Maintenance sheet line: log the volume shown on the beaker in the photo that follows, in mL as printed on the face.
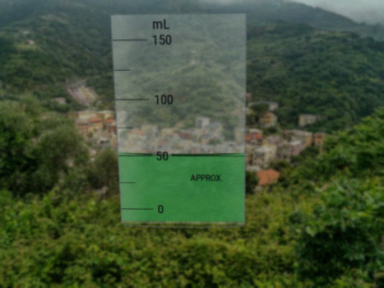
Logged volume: 50 mL
